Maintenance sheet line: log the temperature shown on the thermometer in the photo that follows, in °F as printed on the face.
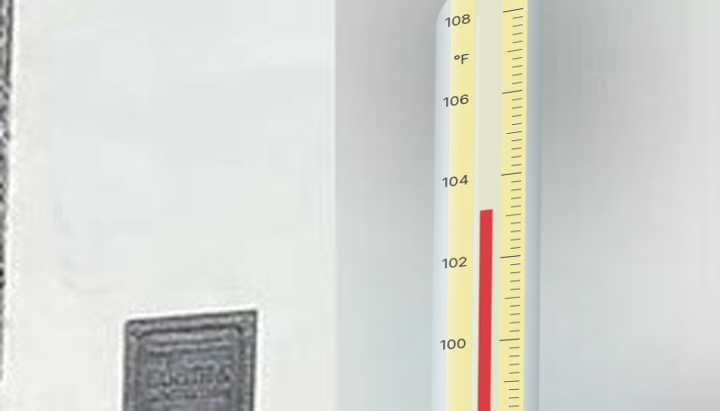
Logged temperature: 103.2 °F
